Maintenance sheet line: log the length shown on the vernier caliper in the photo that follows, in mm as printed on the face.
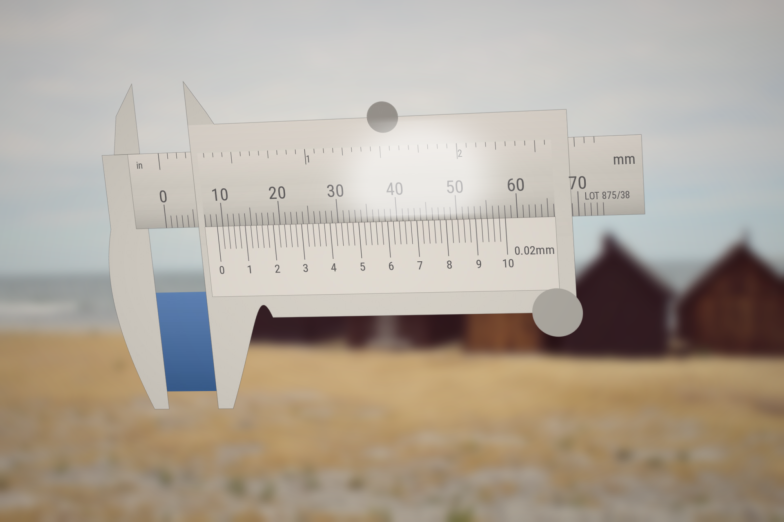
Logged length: 9.0 mm
